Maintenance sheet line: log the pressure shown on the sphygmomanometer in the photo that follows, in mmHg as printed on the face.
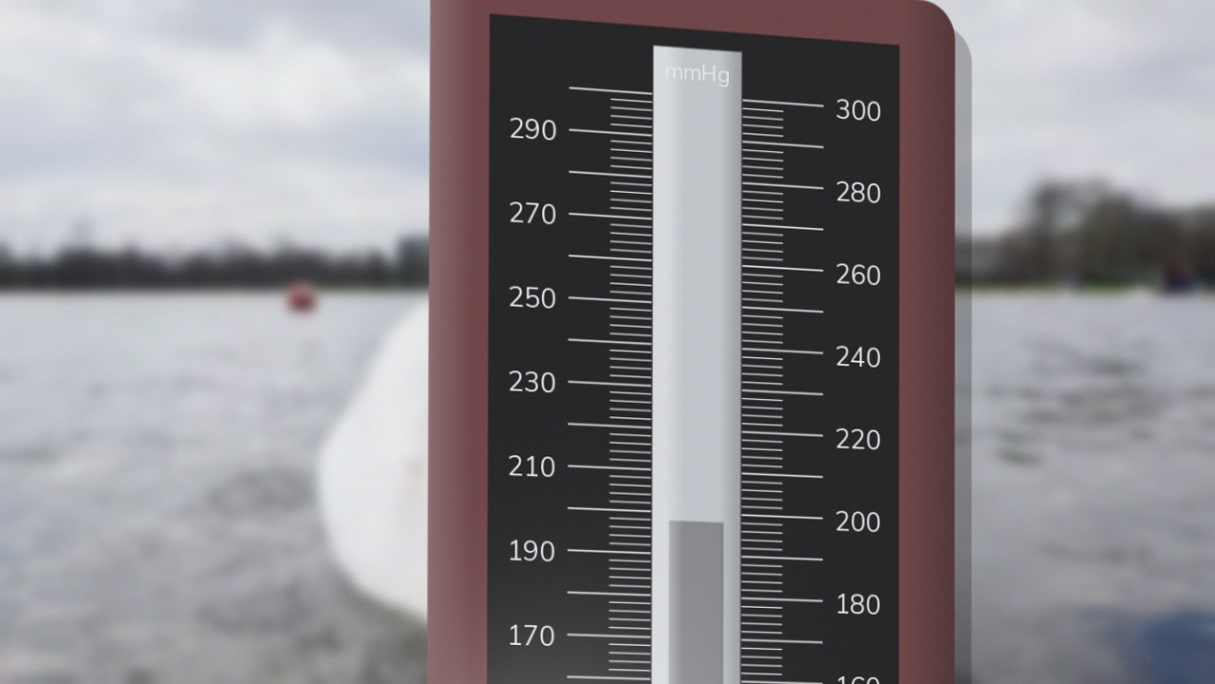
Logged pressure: 198 mmHg
